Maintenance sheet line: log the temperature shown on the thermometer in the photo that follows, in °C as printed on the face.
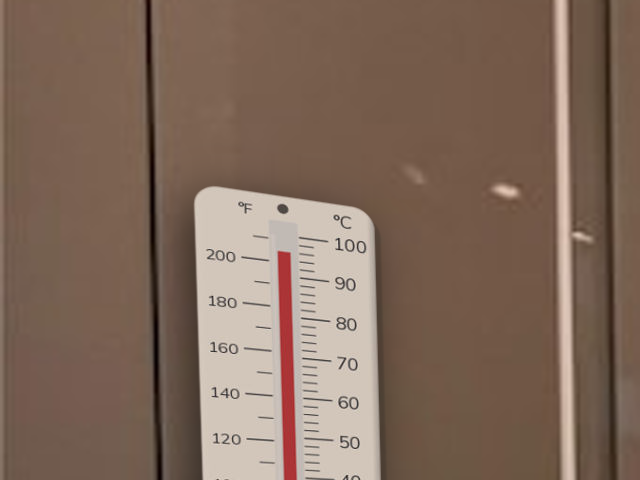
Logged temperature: 96 °C
